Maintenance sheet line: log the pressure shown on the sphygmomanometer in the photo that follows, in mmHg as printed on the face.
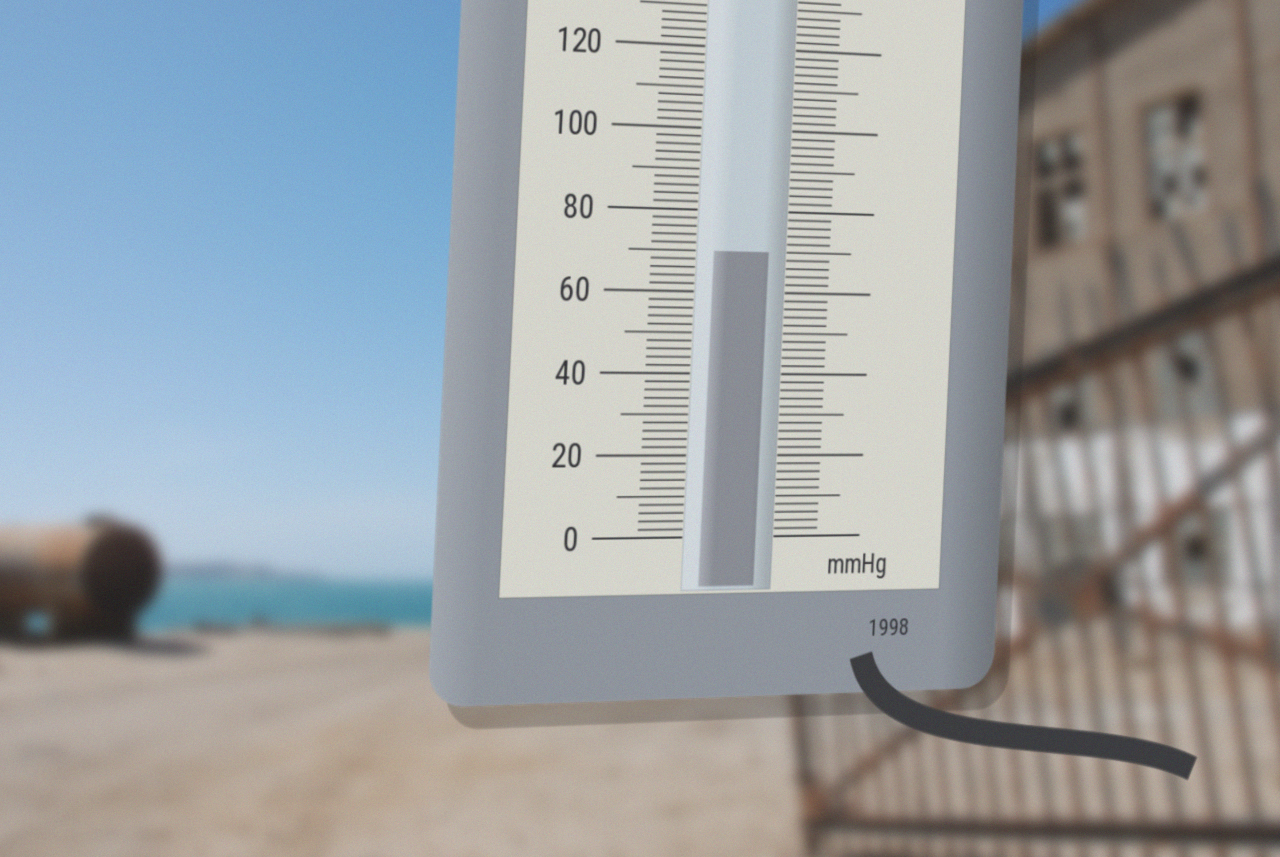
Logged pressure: 70 mmHg
